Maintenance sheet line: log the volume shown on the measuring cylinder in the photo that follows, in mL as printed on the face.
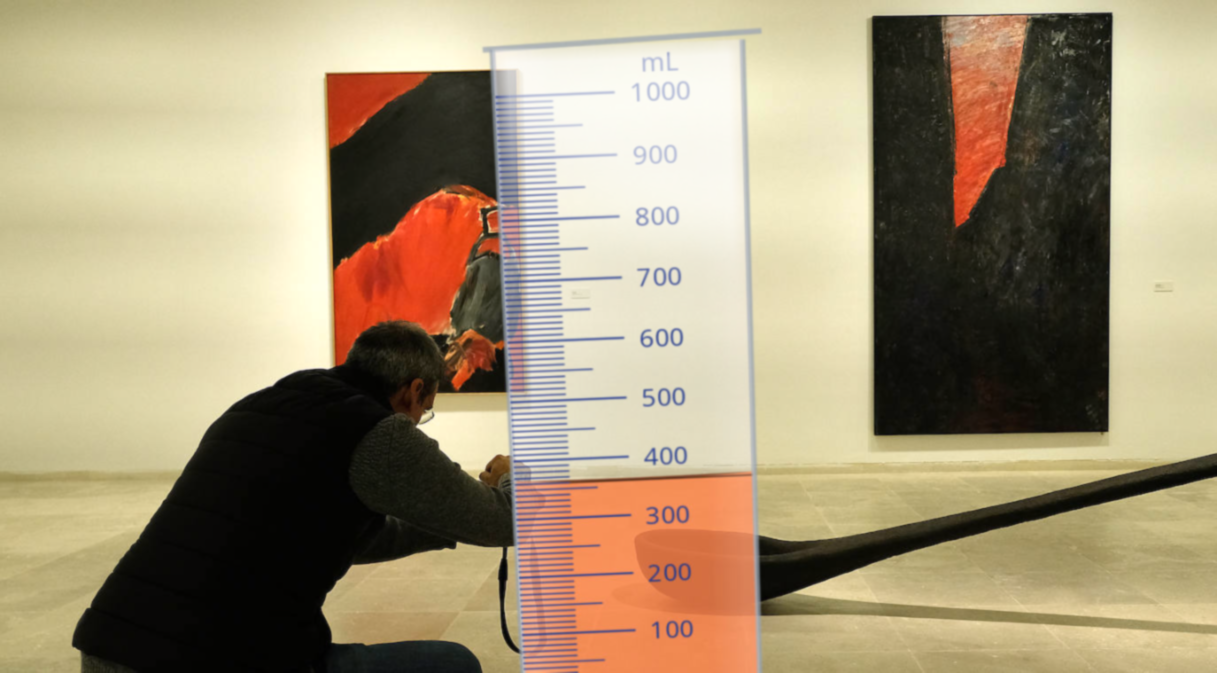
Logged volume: 360 mL
